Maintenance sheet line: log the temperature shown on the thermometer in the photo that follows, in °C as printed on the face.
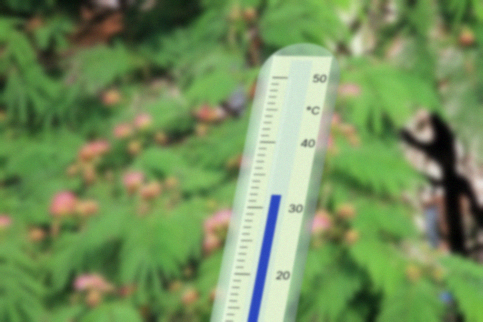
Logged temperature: 32 °C
